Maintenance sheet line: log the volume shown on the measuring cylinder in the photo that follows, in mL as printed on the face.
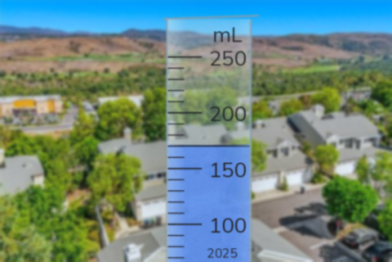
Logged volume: 170 mL
